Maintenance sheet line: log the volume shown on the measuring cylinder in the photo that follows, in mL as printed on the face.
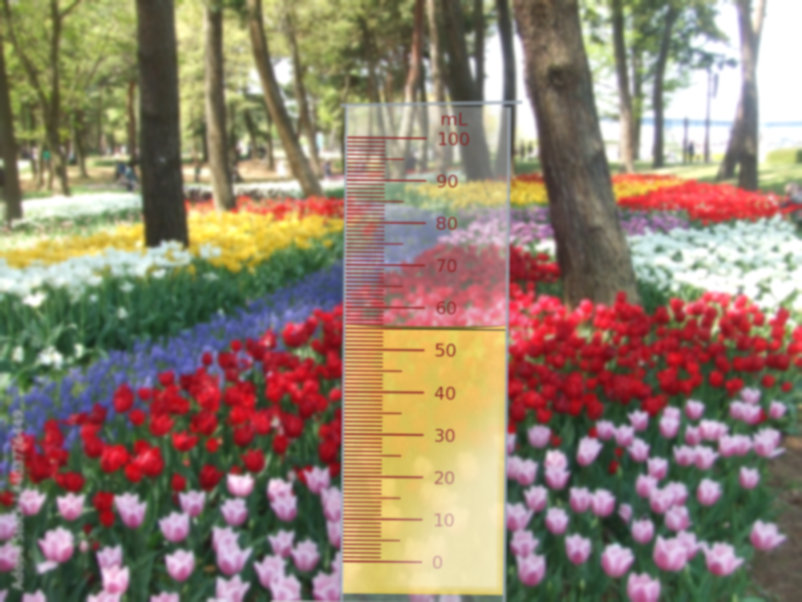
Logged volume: 55 mL
